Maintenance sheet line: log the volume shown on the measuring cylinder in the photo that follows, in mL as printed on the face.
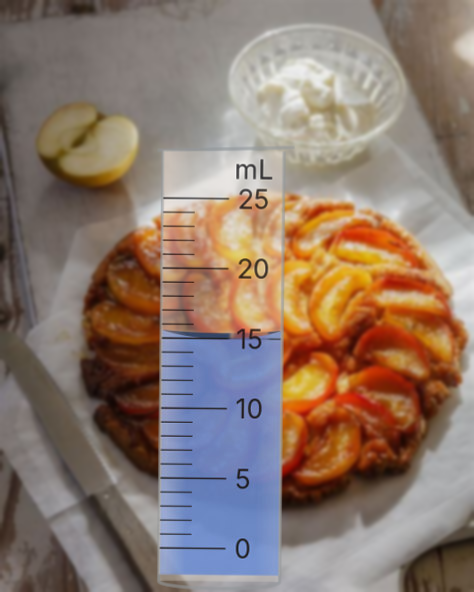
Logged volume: 15 mL
